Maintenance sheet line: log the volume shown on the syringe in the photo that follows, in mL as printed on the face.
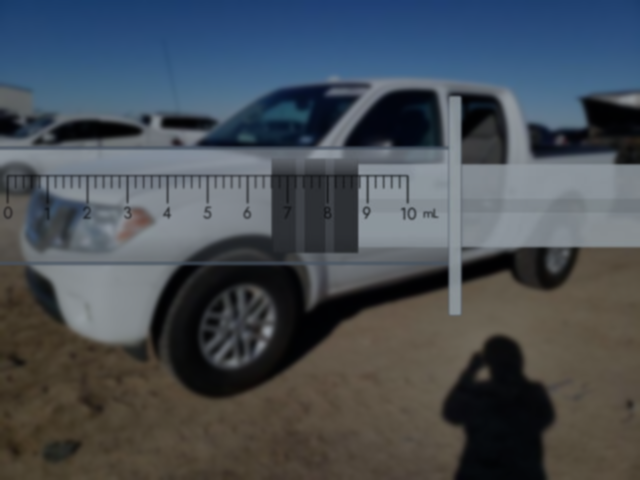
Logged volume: 6.6 mL
